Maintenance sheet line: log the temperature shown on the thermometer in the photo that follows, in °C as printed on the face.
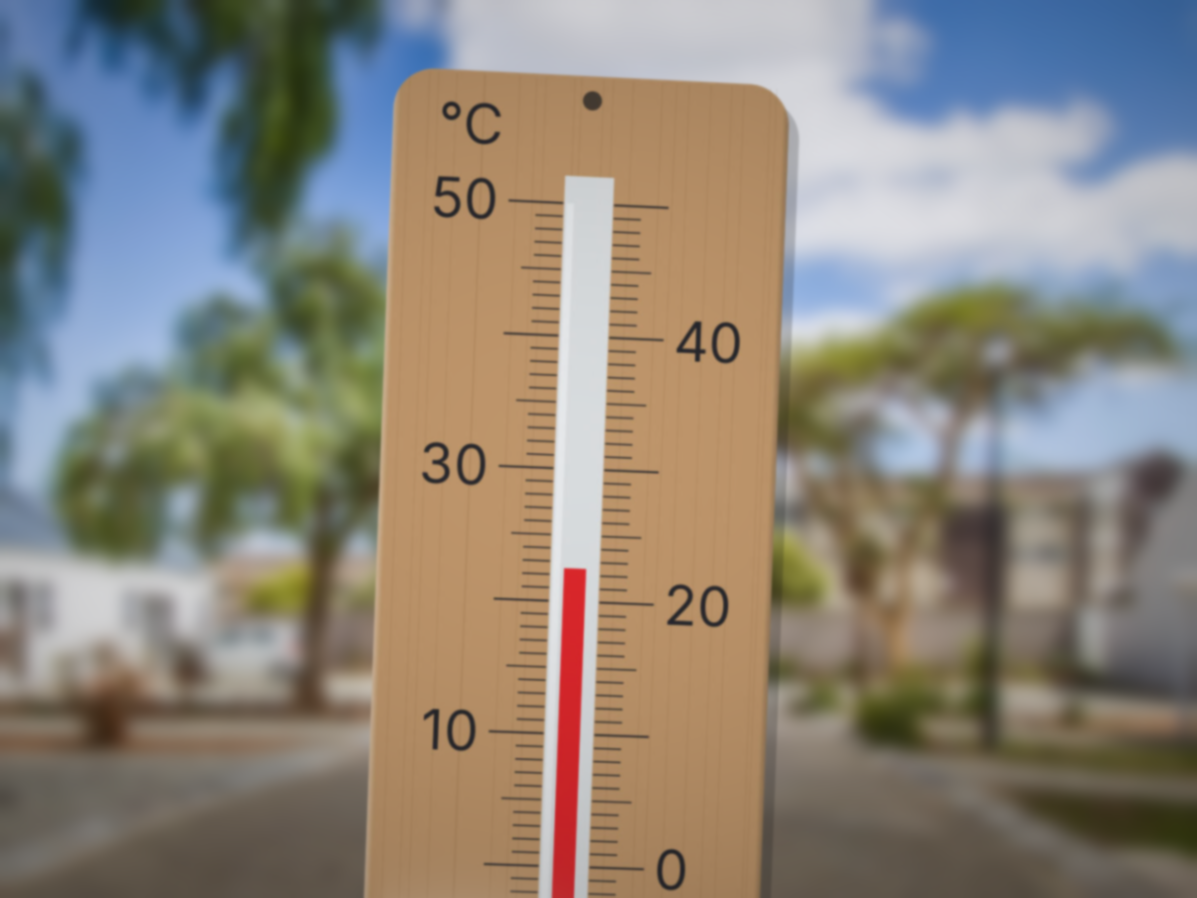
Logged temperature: 22.5 °C
